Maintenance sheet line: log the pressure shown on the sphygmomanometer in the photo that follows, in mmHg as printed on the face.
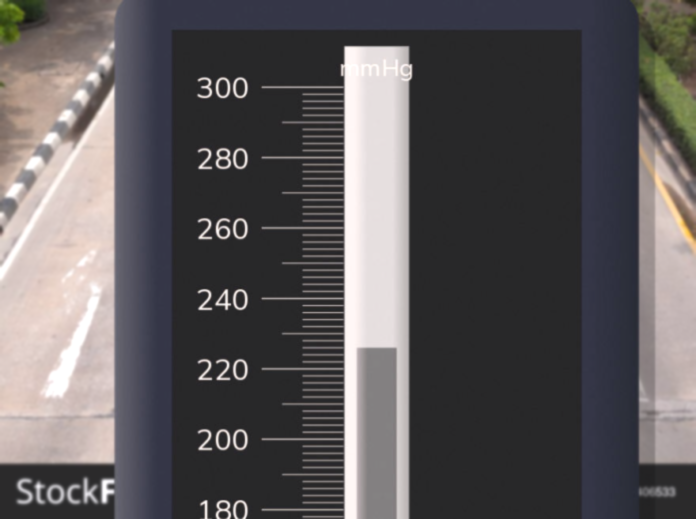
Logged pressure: 226 mmHg
